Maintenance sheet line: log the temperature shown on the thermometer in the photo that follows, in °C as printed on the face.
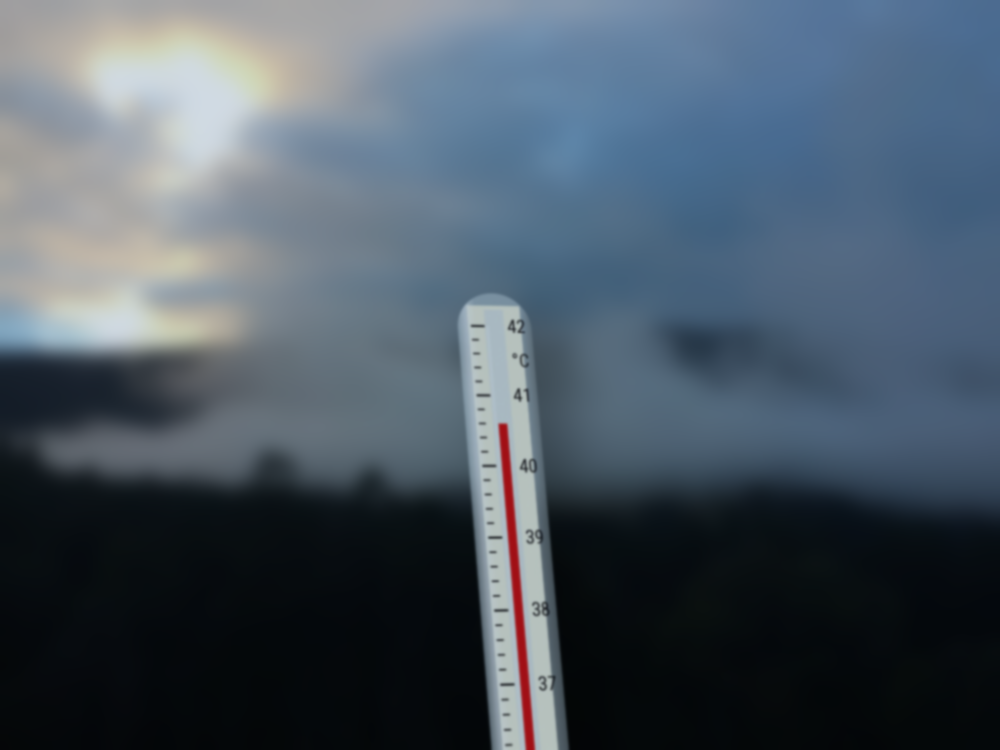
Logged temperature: 40.6 °C
